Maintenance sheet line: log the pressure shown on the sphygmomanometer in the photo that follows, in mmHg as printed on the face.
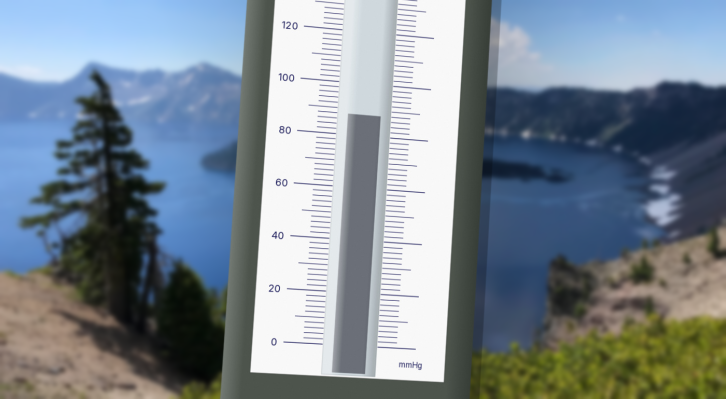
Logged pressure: 88 mmHg
